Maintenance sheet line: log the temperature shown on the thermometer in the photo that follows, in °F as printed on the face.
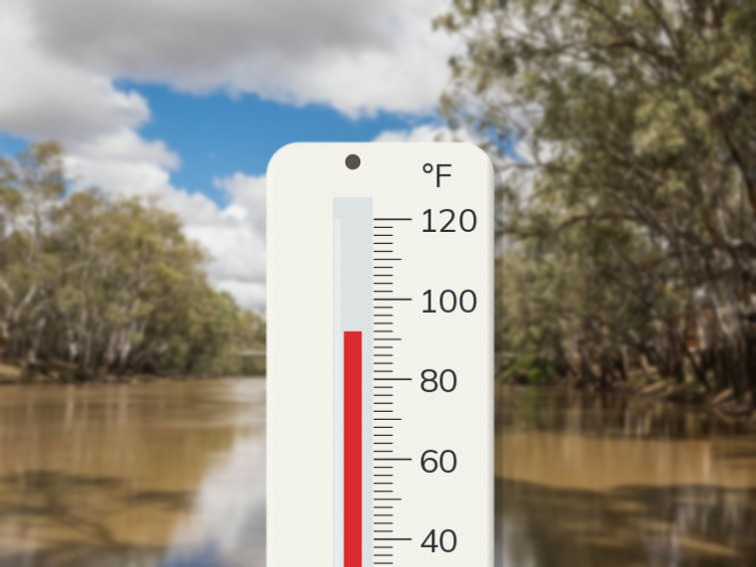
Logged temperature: 92 °F
